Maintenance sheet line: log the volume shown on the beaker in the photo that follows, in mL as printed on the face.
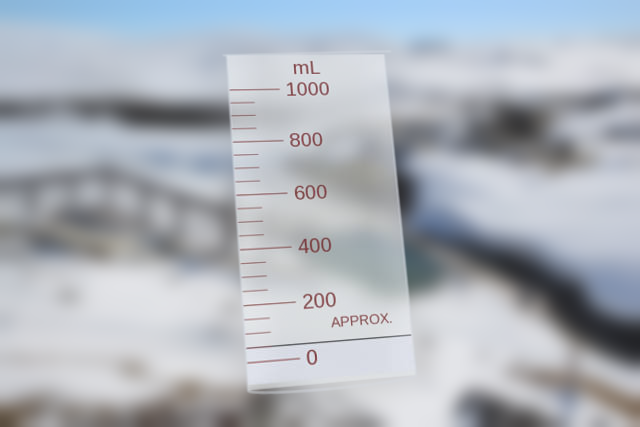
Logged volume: 50 mL
